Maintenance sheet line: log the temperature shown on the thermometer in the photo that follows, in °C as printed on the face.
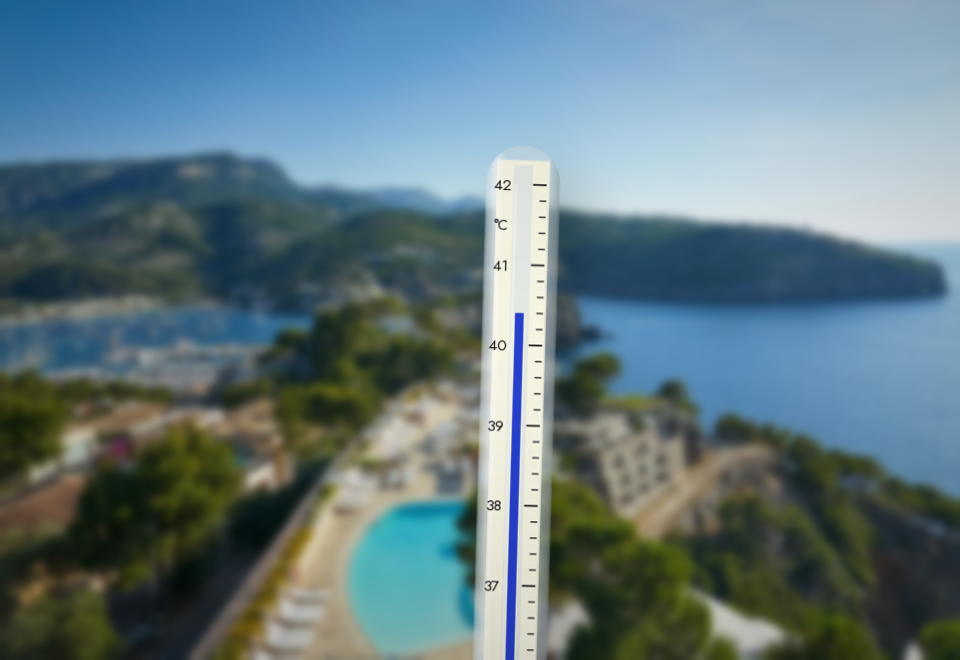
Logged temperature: 40.4 °C
